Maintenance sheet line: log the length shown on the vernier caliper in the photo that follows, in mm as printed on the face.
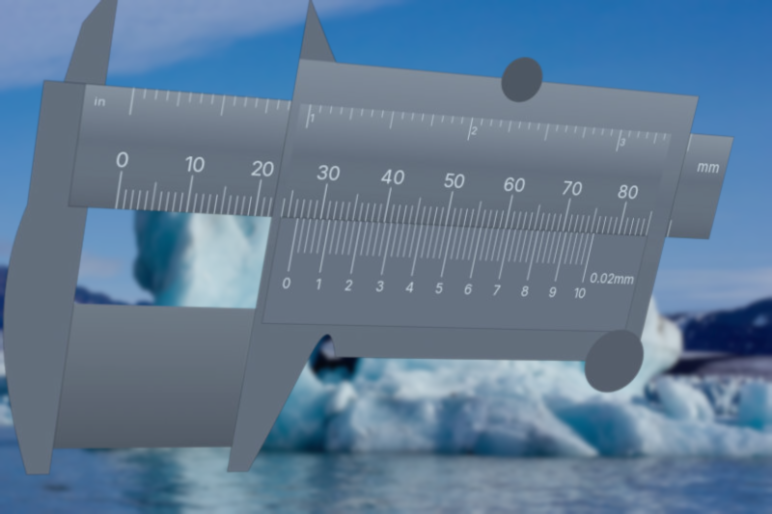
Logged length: 26.5 mm
